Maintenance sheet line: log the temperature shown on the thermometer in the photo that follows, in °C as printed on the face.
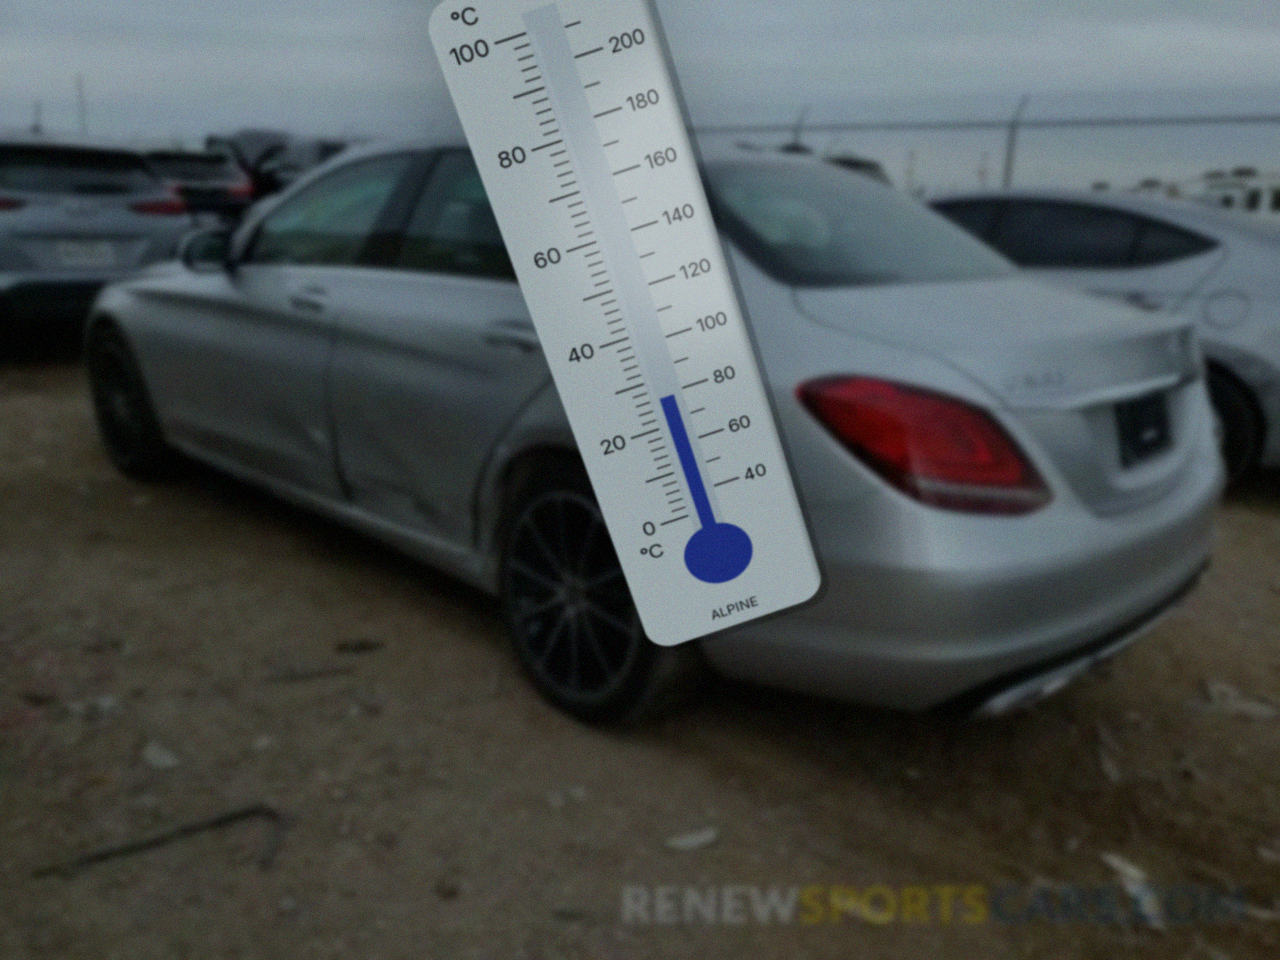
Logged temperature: 26 °C
